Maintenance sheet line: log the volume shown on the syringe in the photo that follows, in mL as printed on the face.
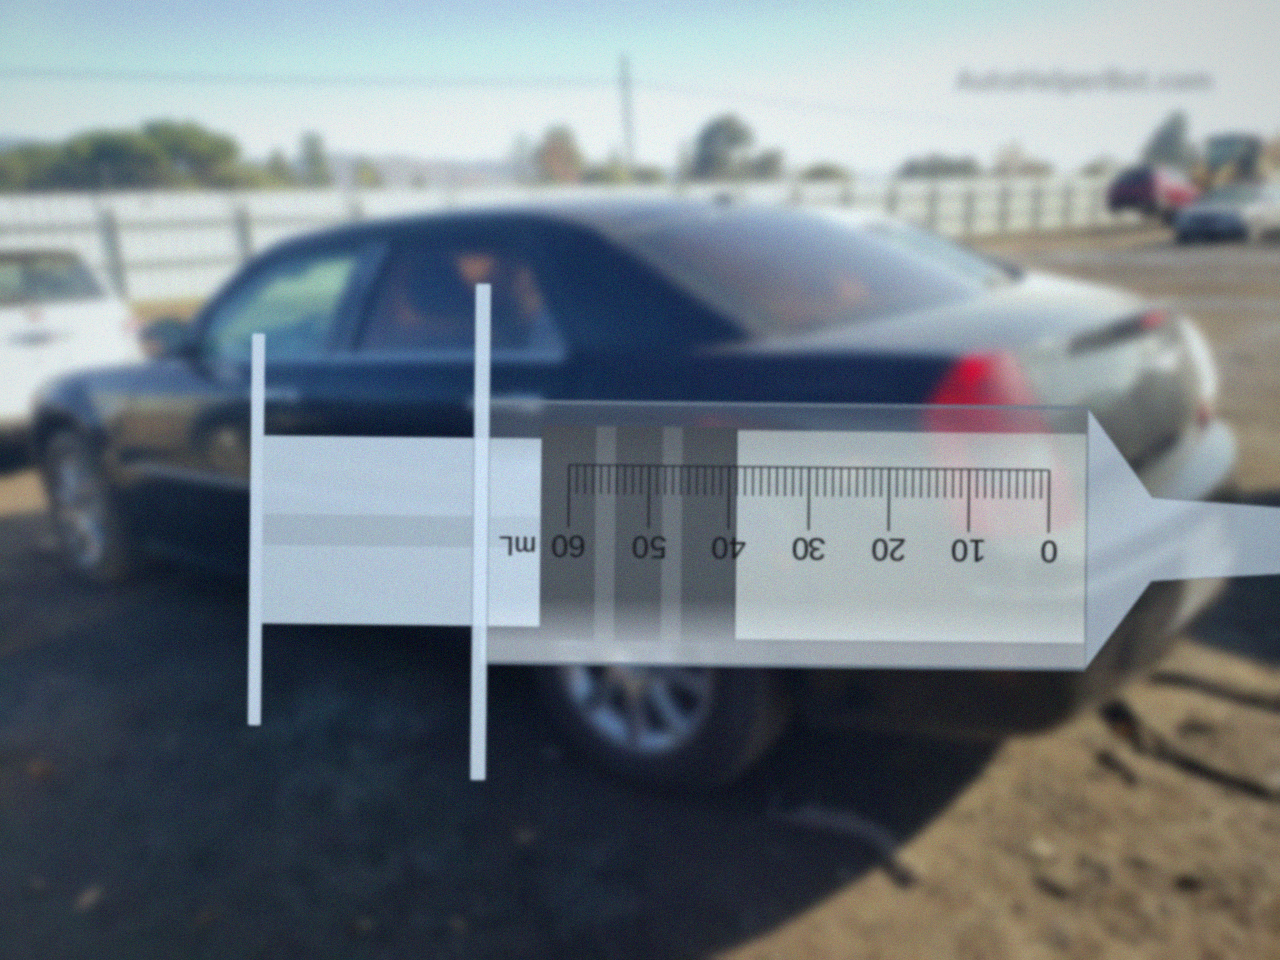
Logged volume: 39 mL
